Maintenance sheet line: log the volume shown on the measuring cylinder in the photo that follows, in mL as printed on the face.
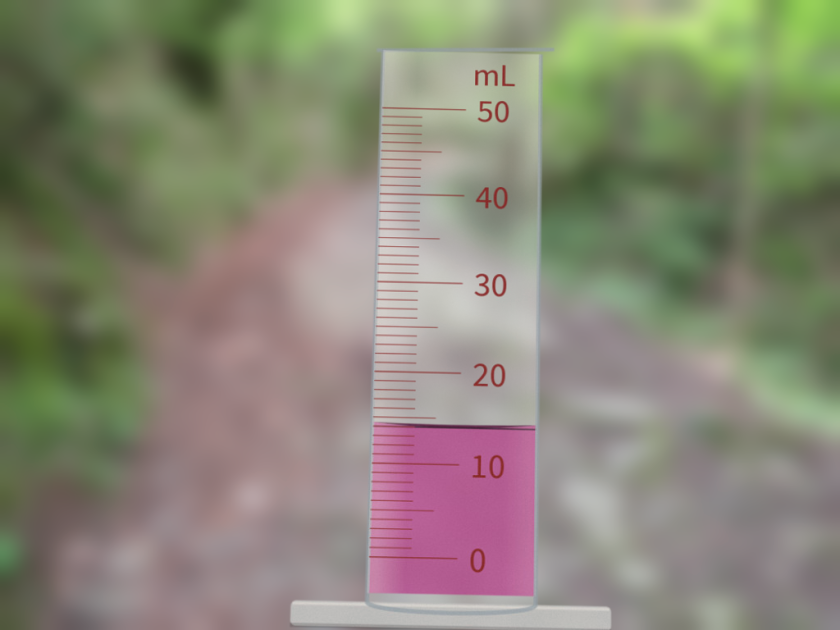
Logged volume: 14 mL
